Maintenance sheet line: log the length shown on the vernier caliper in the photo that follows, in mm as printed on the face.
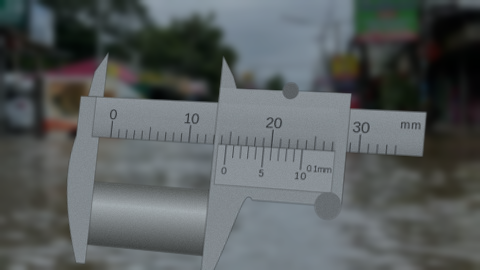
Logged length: 14.6 mm
